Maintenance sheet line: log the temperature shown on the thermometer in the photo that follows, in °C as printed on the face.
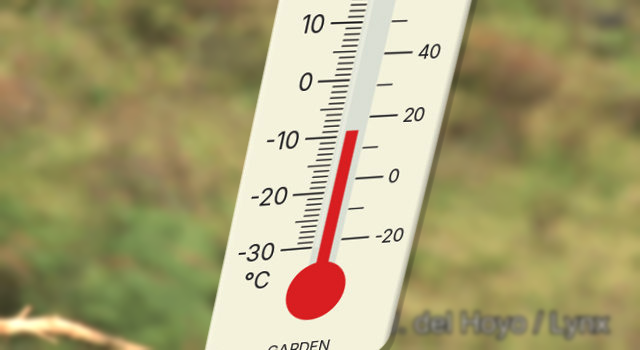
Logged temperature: -9 °C
